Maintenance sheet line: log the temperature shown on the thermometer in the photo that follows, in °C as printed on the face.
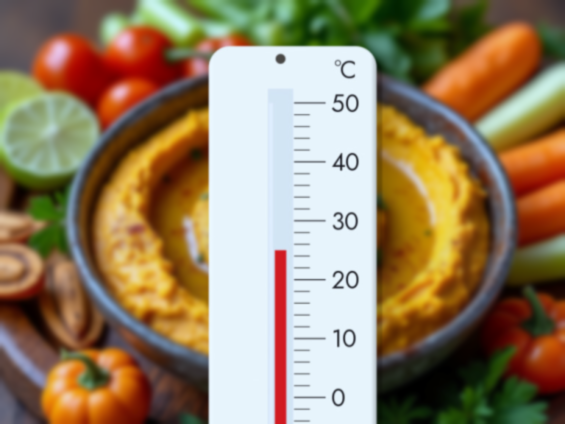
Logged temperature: 25 °C
